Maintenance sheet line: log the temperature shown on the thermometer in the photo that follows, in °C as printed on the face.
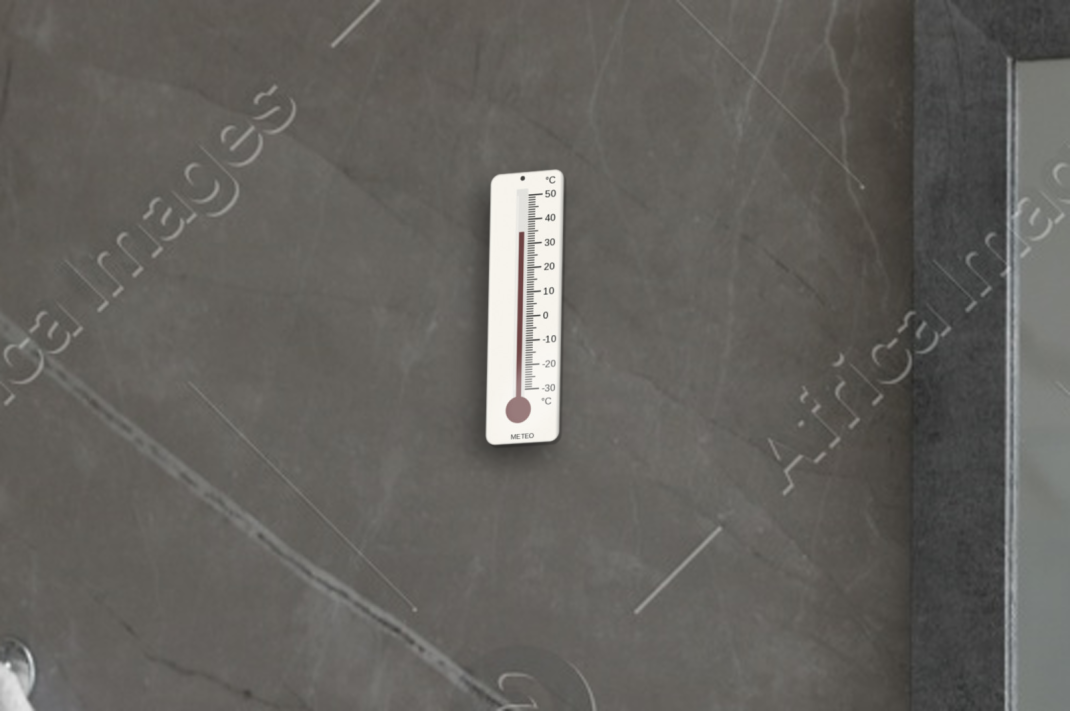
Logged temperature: 35 °C
